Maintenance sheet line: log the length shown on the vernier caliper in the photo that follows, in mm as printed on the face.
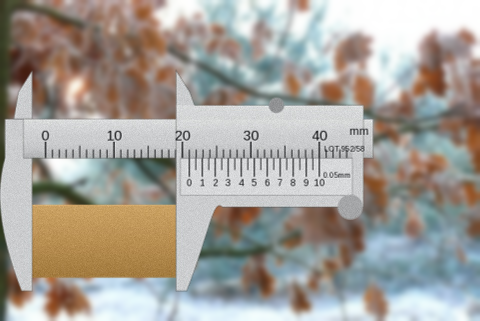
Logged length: 21.0 mm
